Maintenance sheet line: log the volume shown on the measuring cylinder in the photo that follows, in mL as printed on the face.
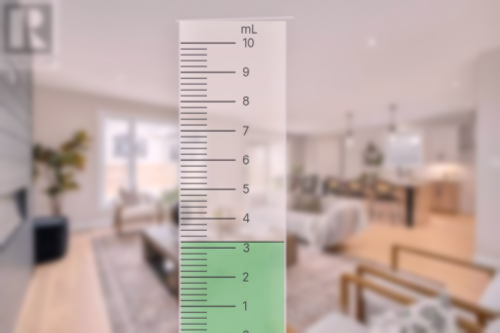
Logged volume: 3.2 mL
